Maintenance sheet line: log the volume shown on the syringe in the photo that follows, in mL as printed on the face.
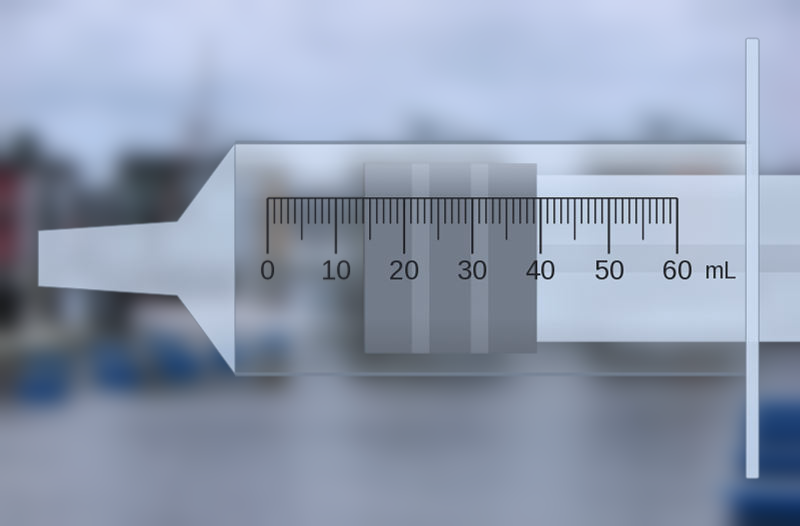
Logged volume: 14 mL
